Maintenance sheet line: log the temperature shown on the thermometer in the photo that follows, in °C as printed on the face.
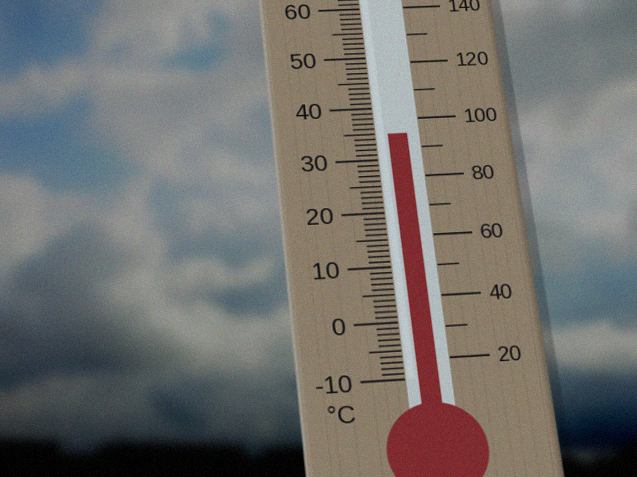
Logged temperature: 35 °C
